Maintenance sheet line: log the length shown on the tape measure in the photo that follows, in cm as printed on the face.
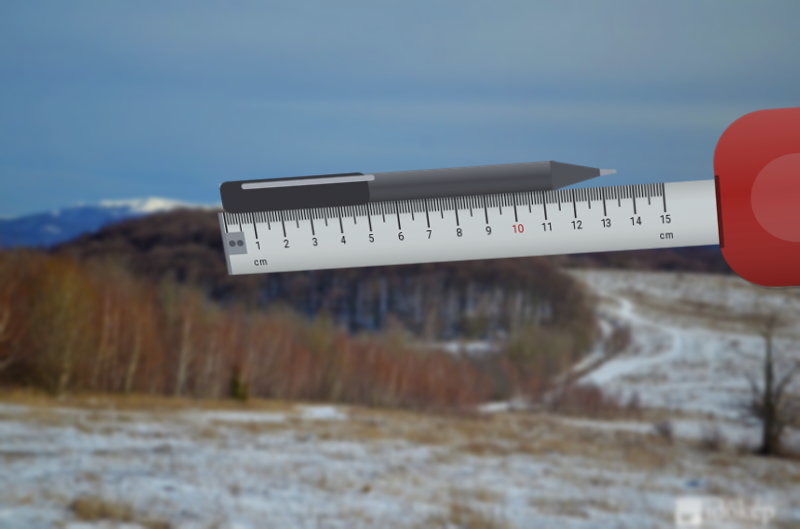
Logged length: 13.5 cm
